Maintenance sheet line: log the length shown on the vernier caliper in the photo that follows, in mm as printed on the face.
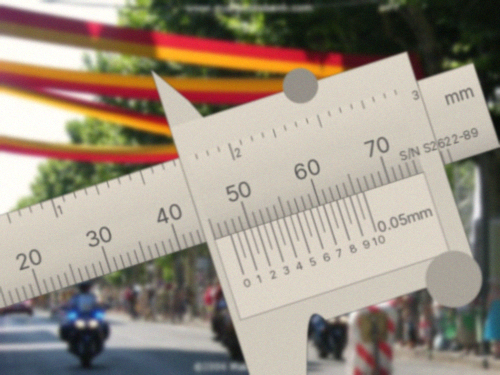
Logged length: 47.2 mm
